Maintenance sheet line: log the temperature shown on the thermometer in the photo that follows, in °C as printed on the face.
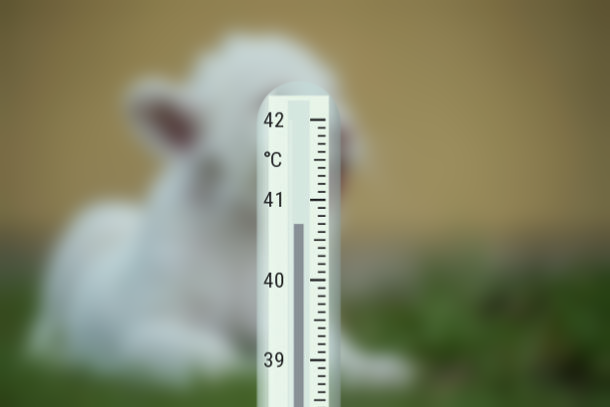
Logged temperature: 40.7 °C
